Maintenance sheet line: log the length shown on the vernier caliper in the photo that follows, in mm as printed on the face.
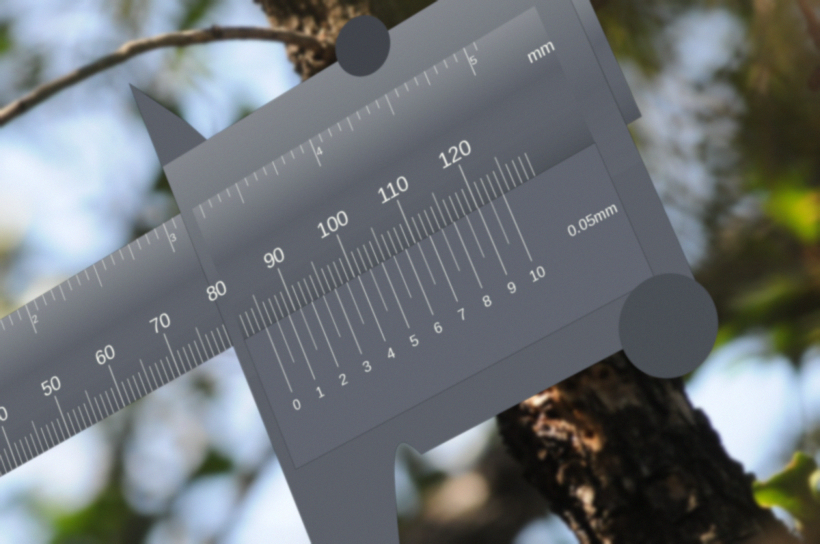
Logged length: 85.0 mm
